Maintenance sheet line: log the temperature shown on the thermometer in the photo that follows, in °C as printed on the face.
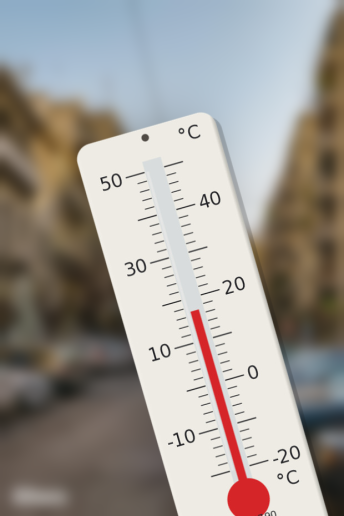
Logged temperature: 17 °C
